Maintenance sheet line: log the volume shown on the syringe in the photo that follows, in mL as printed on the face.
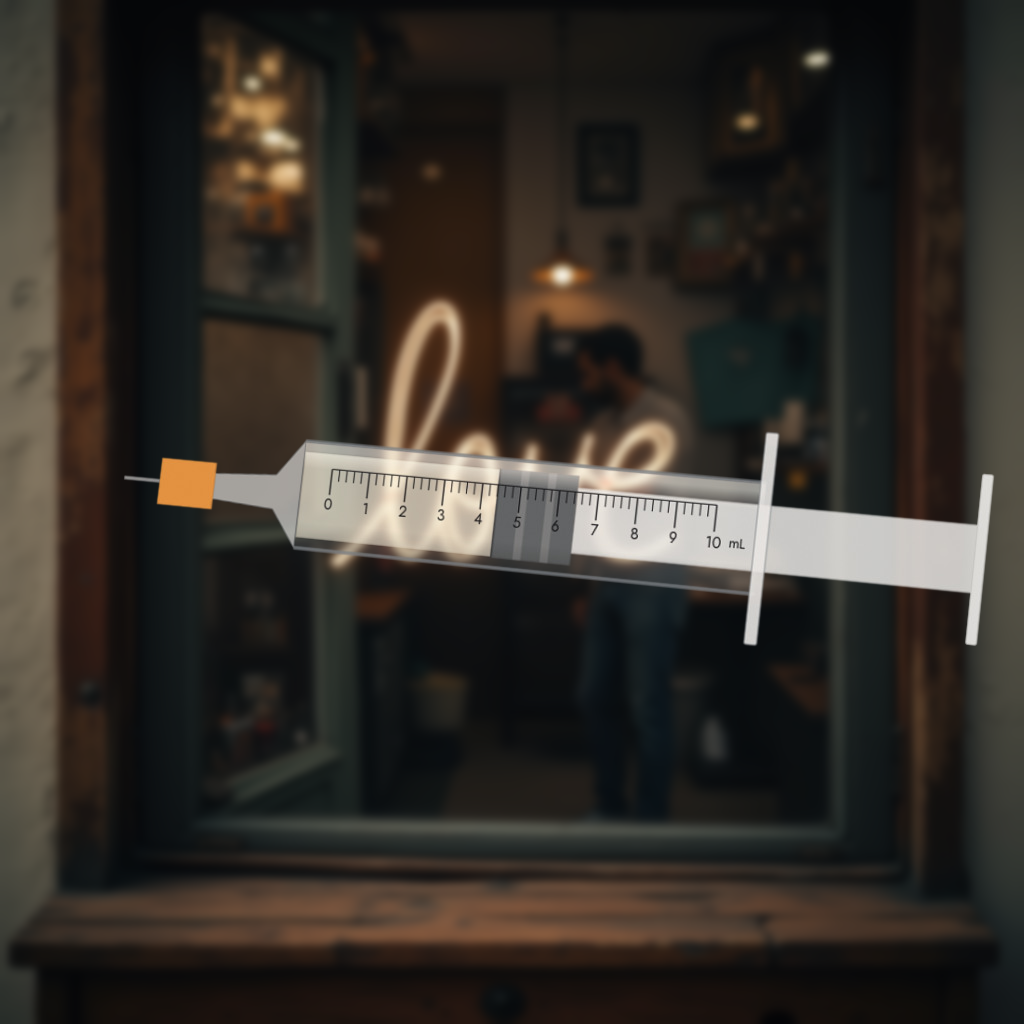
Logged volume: 4.4 mL
